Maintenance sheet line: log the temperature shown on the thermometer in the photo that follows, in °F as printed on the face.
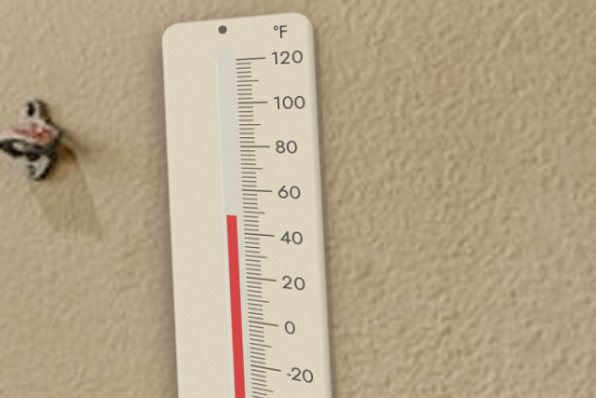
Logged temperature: 48 °F
